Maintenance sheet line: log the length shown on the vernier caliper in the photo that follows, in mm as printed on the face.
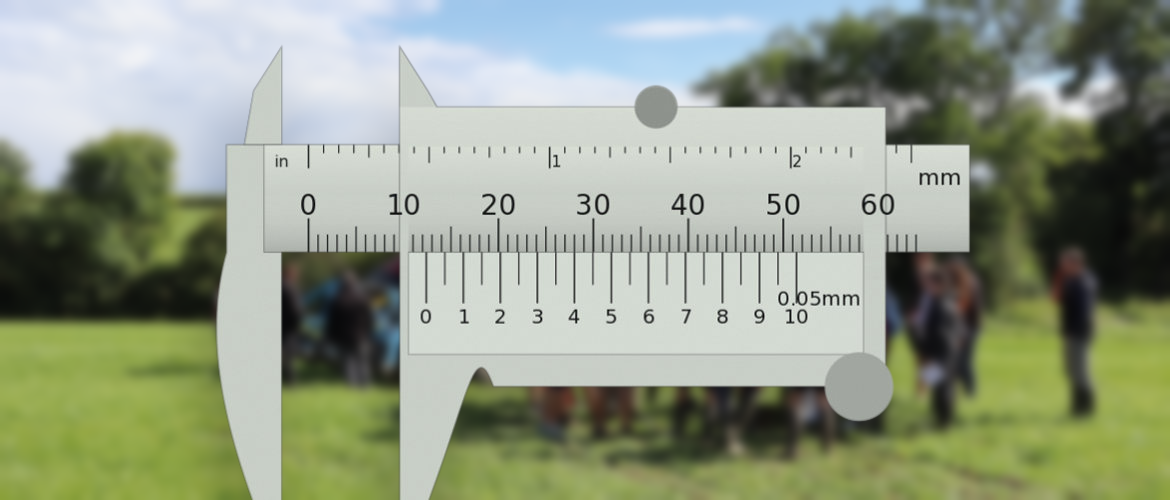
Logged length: 12.4 mm
